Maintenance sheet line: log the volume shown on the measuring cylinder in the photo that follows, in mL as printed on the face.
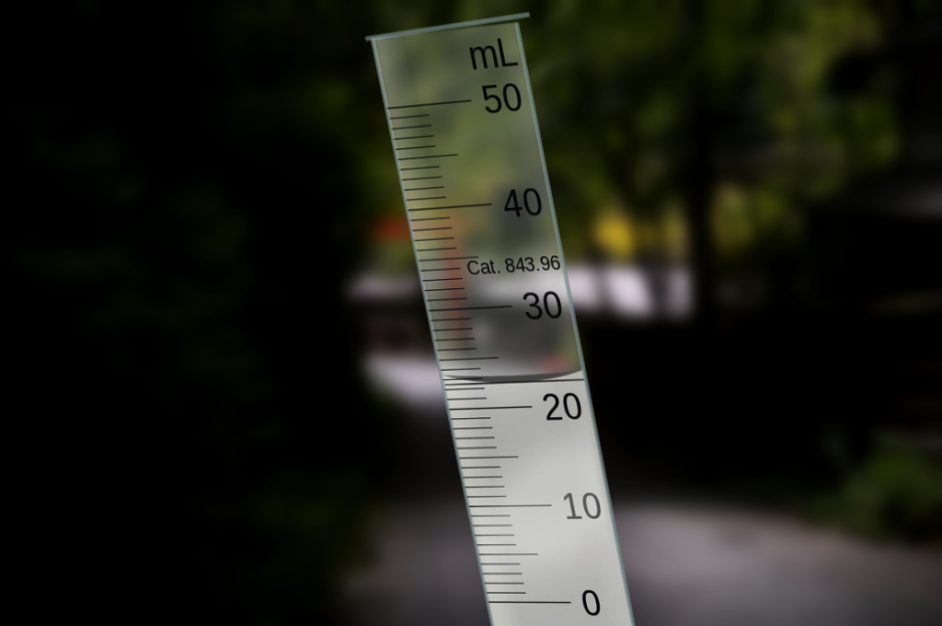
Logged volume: 22.5 mL
